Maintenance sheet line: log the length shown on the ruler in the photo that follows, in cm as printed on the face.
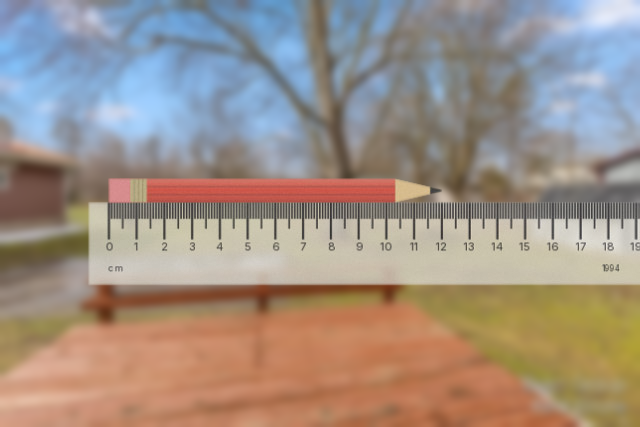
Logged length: 12 cm
